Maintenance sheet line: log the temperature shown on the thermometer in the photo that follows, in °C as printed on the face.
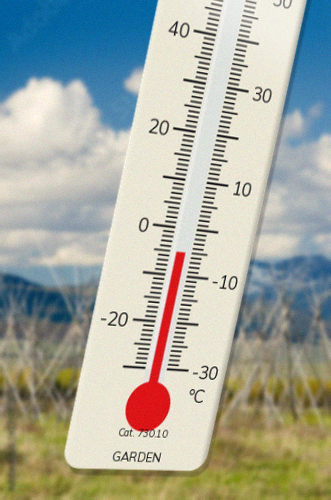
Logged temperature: -5 °C
